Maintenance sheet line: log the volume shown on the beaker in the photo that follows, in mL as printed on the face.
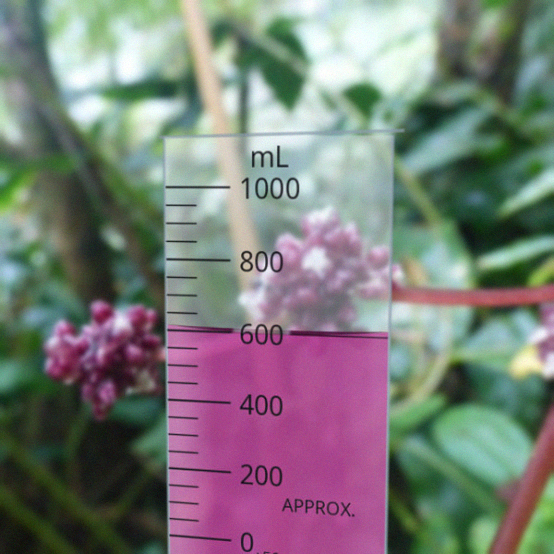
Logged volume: 600 mL
